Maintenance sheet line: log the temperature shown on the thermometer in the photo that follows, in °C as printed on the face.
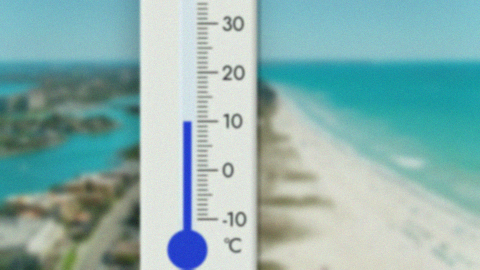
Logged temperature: 10 °C
